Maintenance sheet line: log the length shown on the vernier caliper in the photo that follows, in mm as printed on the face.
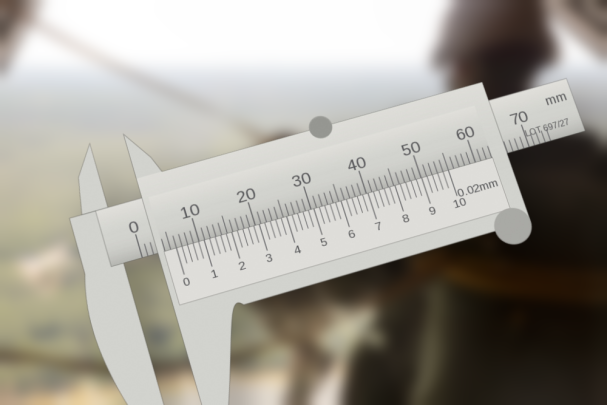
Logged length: 6.0 mm
